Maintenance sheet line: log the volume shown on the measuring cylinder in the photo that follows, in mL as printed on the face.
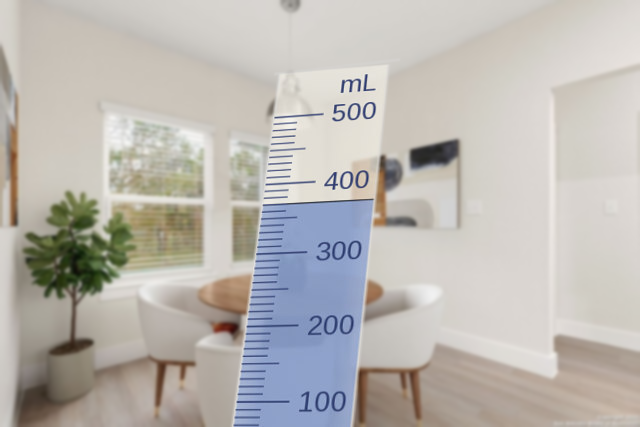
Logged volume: 370 mL
